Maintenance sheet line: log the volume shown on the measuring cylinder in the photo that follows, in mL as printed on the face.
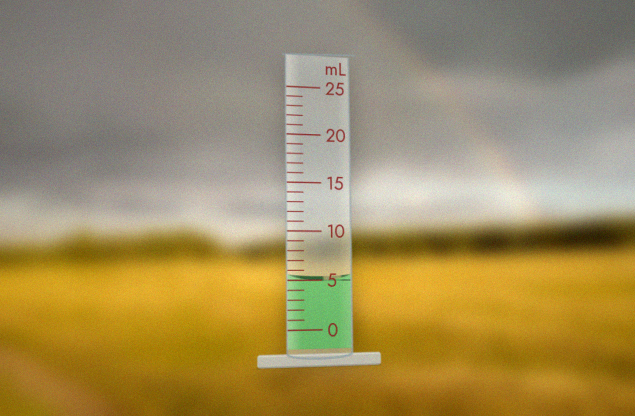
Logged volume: 5 mL
